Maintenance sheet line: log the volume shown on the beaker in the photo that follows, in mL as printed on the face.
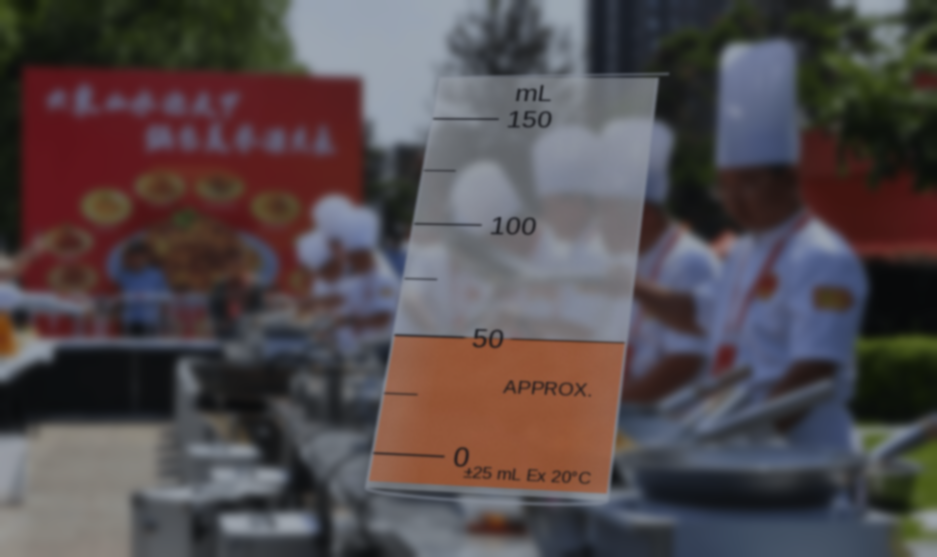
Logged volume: 50 mL
